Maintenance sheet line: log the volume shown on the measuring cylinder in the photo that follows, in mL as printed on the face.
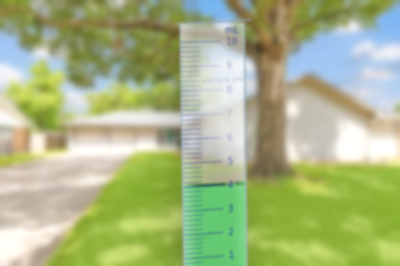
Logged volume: 4 mL
